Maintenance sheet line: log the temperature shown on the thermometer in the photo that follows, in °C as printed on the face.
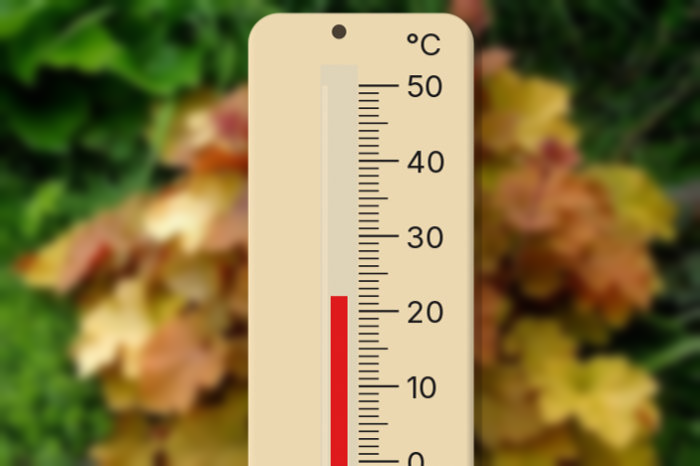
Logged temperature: 22 °C
